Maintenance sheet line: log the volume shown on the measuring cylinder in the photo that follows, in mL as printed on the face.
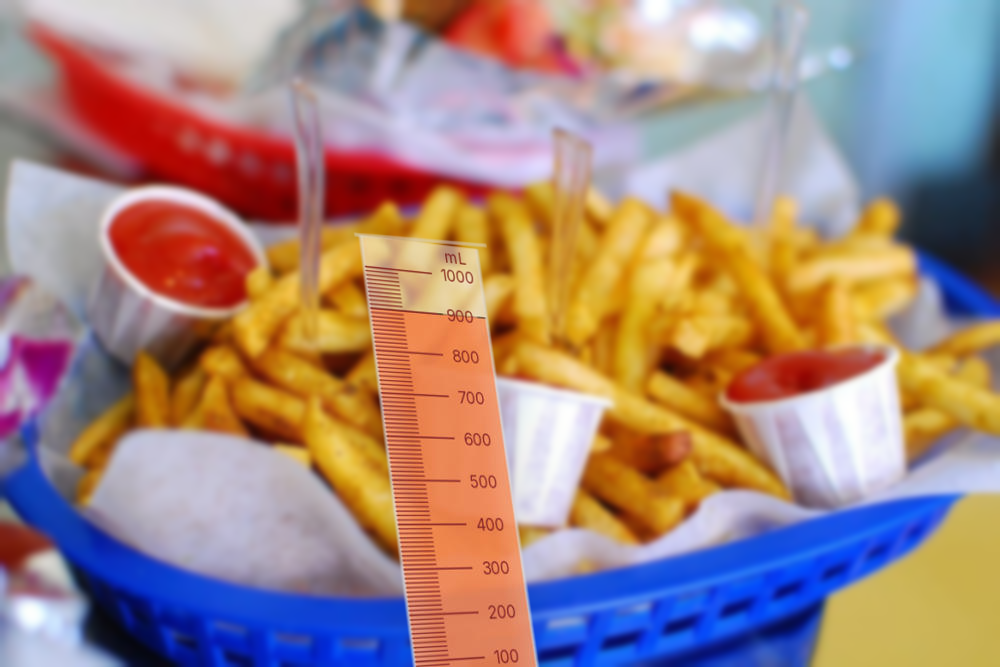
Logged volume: 900 mL
